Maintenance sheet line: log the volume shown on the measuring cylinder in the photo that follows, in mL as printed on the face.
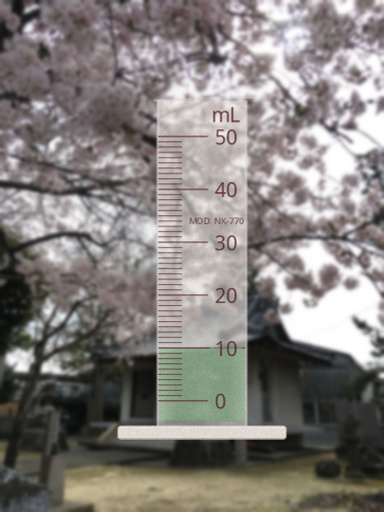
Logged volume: 10 mL
